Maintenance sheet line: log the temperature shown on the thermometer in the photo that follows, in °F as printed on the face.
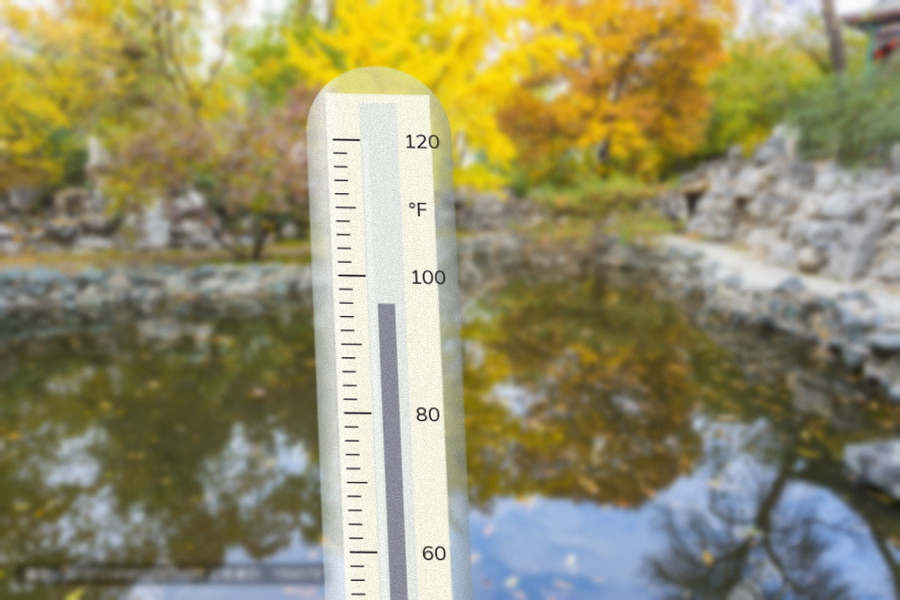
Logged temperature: 96 °F
